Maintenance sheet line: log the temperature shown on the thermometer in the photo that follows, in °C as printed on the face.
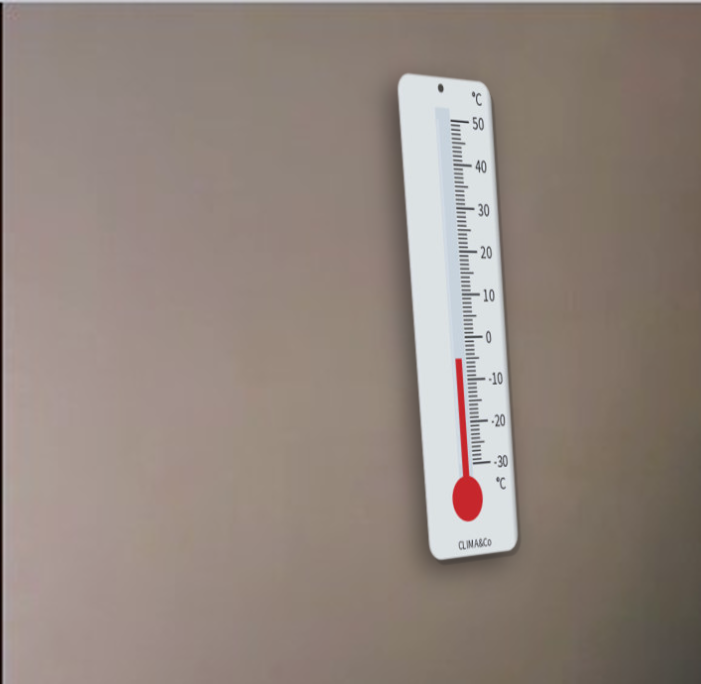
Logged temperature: -5 °C
